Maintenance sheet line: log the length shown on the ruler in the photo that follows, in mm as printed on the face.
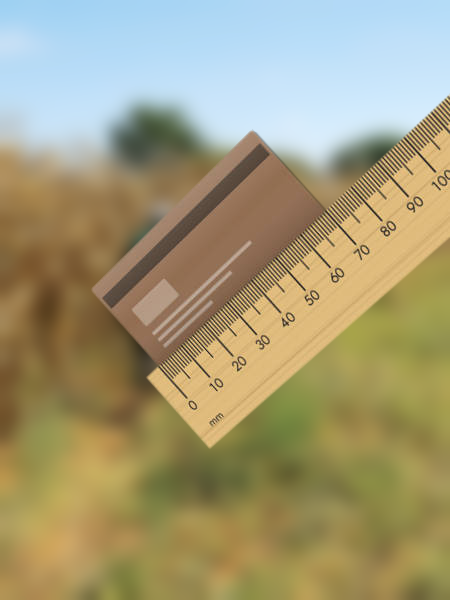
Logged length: 70 mm
